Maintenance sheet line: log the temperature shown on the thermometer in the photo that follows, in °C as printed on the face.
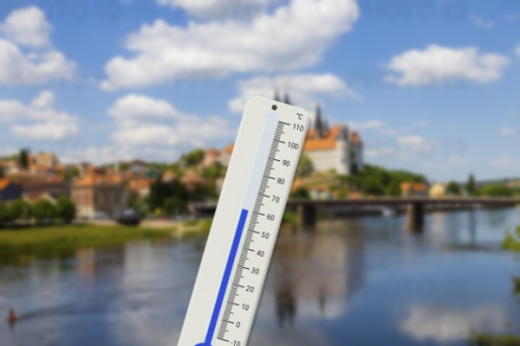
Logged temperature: 60 °C
